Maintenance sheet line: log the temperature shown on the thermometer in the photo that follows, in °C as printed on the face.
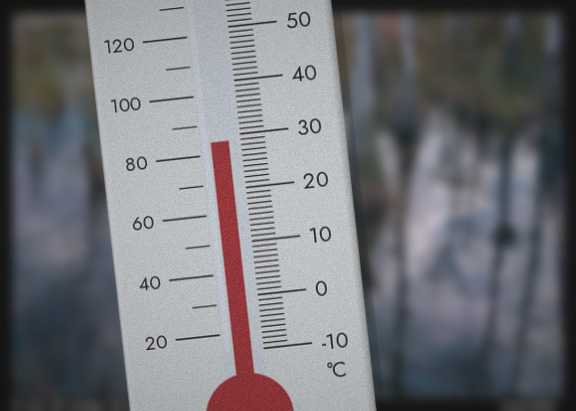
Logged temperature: 29 °C
